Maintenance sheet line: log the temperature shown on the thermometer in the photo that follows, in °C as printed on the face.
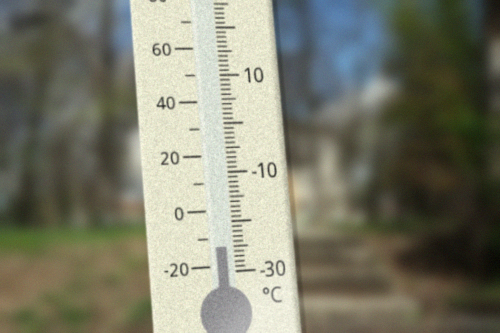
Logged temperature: -25 °C
